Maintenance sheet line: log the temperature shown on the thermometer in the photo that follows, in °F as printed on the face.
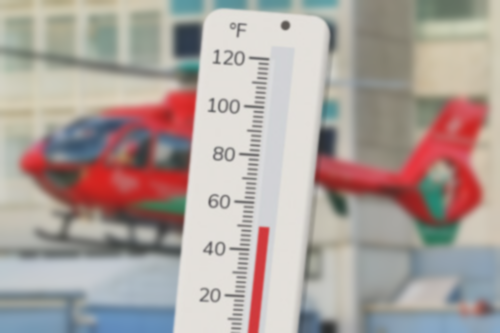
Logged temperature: 50 °F
